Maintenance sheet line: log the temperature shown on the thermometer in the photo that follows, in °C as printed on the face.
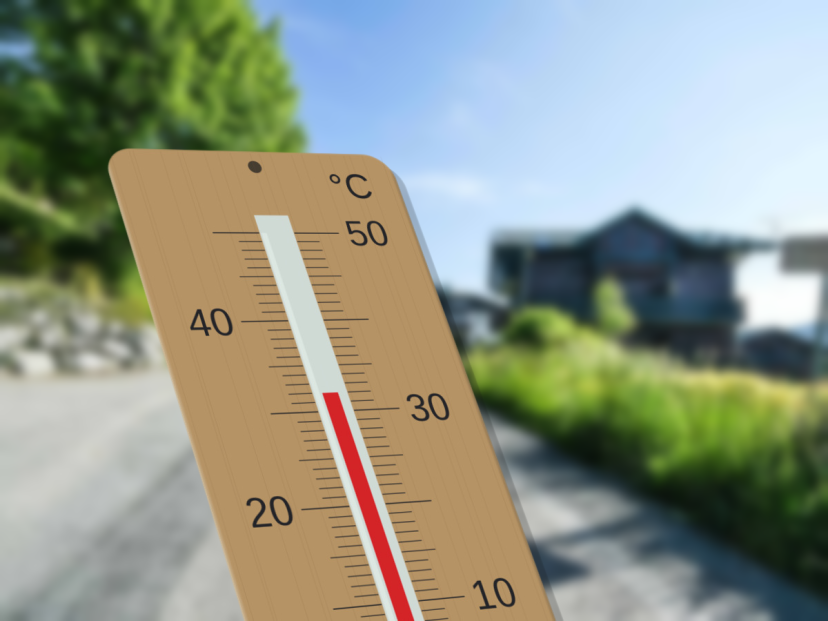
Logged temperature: 32 °C
